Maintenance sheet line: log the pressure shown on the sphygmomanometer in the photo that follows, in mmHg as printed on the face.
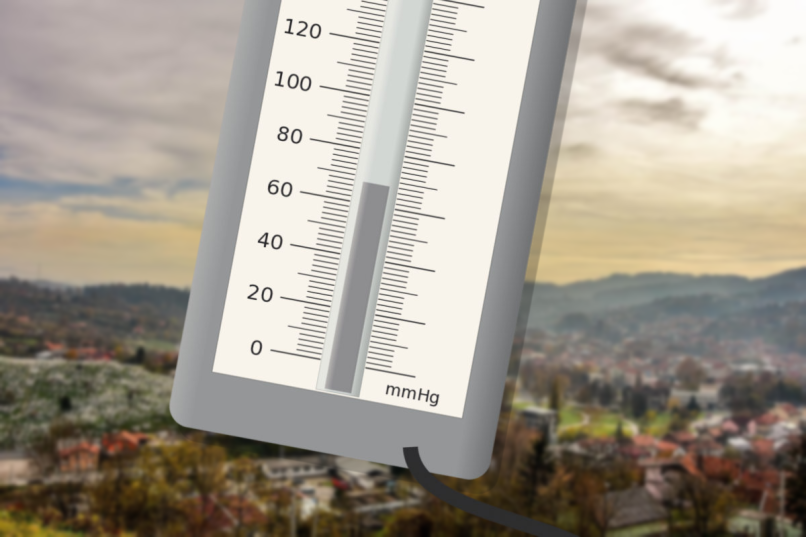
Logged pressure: 68 mmHg
